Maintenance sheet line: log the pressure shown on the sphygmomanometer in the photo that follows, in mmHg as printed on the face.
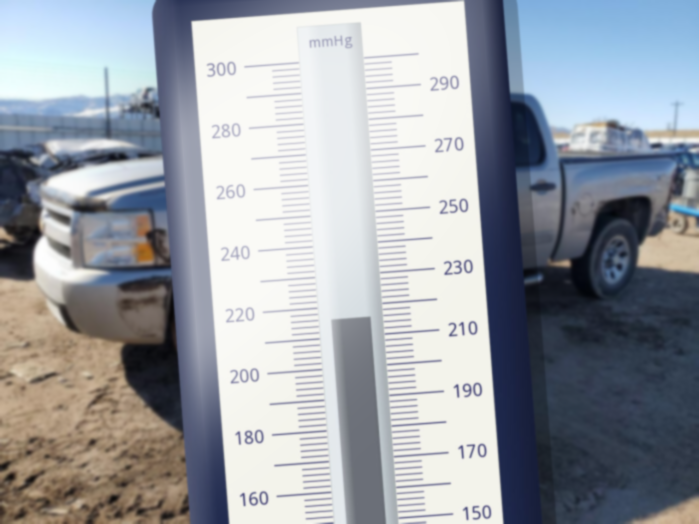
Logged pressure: 216 mmHg
